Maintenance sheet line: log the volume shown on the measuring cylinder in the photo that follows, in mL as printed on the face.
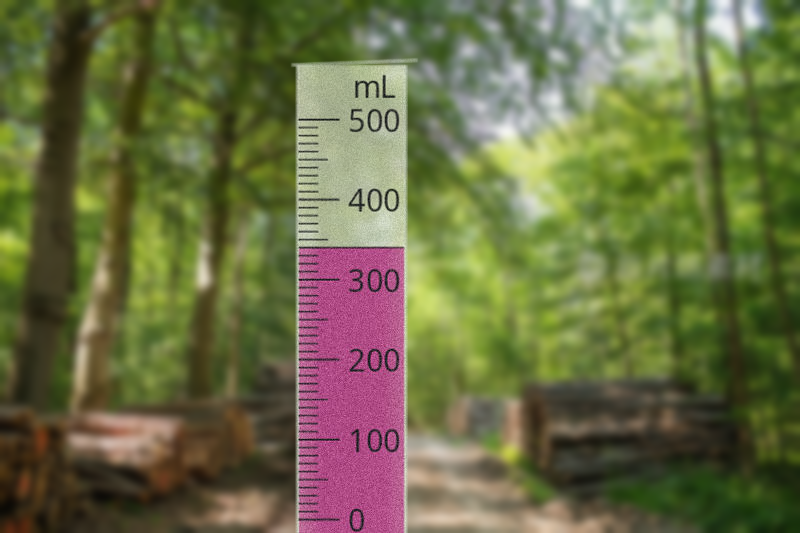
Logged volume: 340 mL
